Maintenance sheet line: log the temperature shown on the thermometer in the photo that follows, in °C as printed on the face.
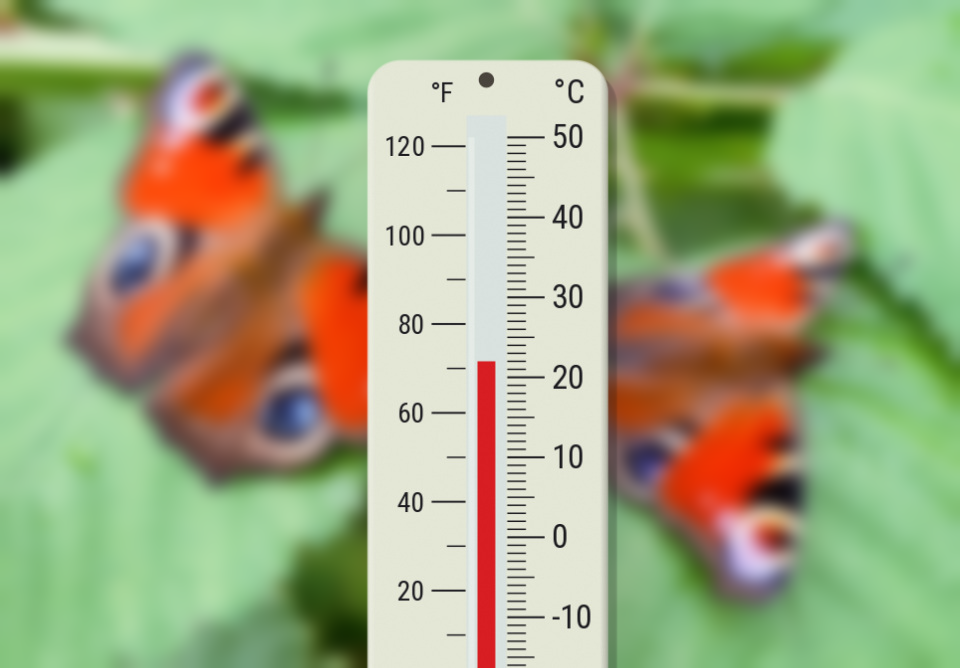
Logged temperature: 22 °C
